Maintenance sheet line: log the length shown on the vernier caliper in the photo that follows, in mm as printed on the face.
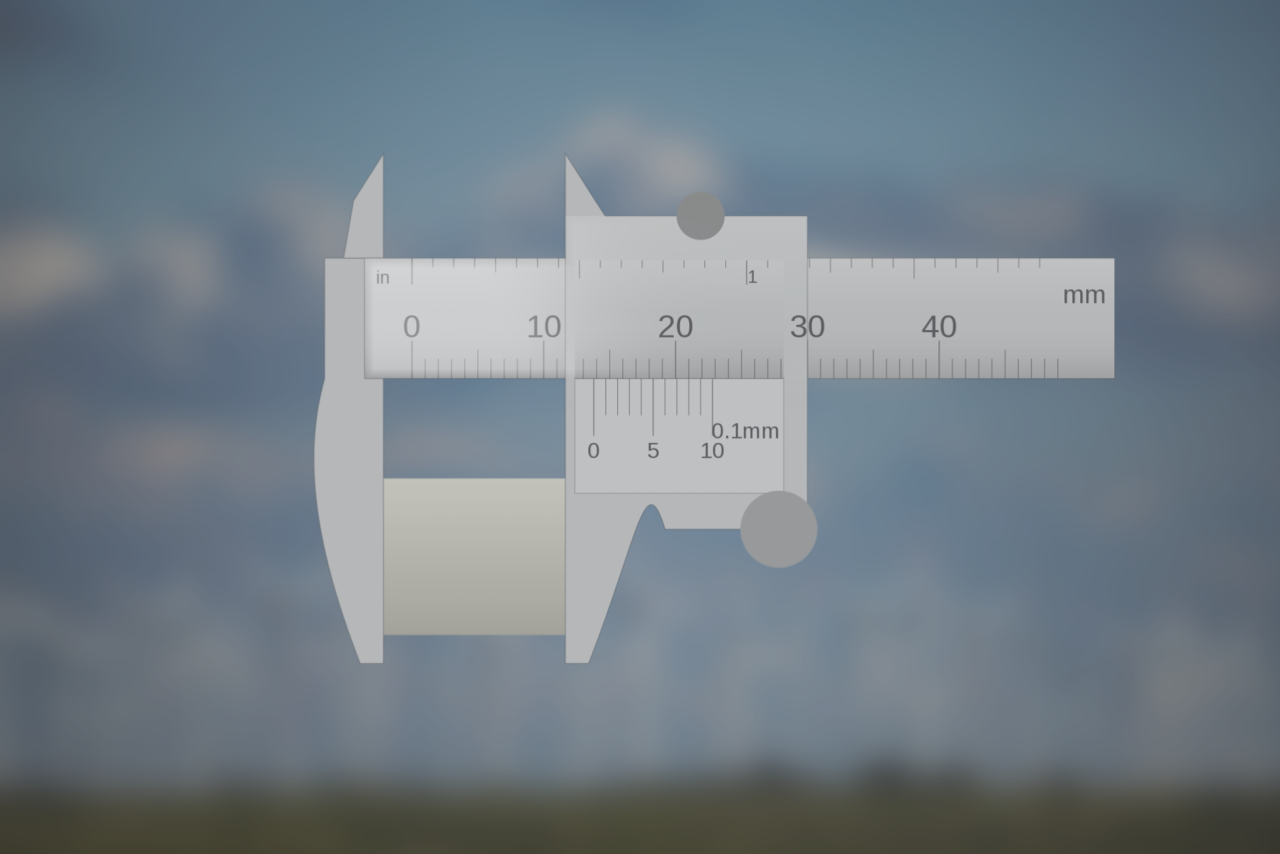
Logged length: 13.8 mm
